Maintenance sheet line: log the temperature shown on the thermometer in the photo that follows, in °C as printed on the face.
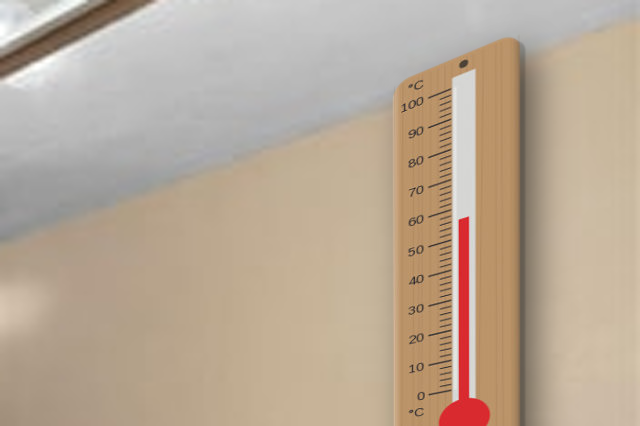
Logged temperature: 56 °C
